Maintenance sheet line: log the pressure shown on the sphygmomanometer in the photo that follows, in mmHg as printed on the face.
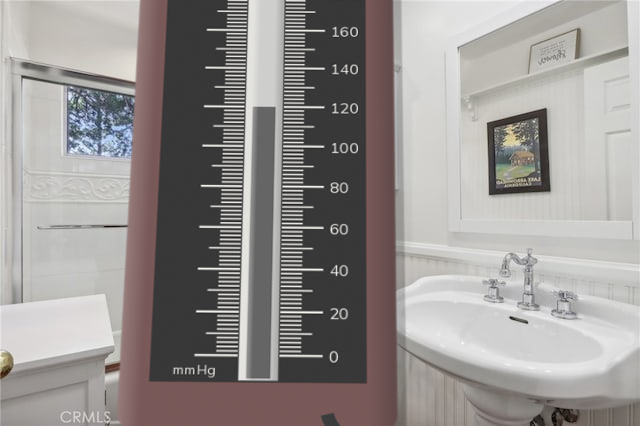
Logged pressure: 120 mmHg
